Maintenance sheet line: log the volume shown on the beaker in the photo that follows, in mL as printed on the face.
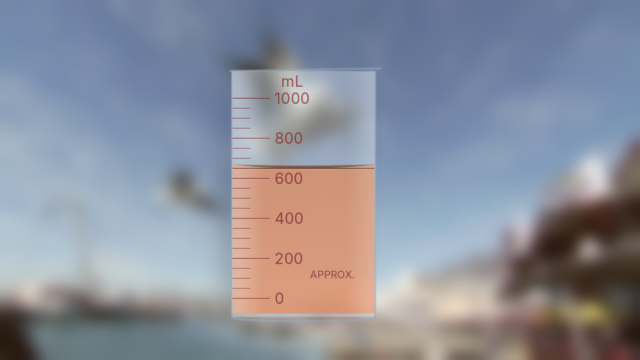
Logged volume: 650 mL
